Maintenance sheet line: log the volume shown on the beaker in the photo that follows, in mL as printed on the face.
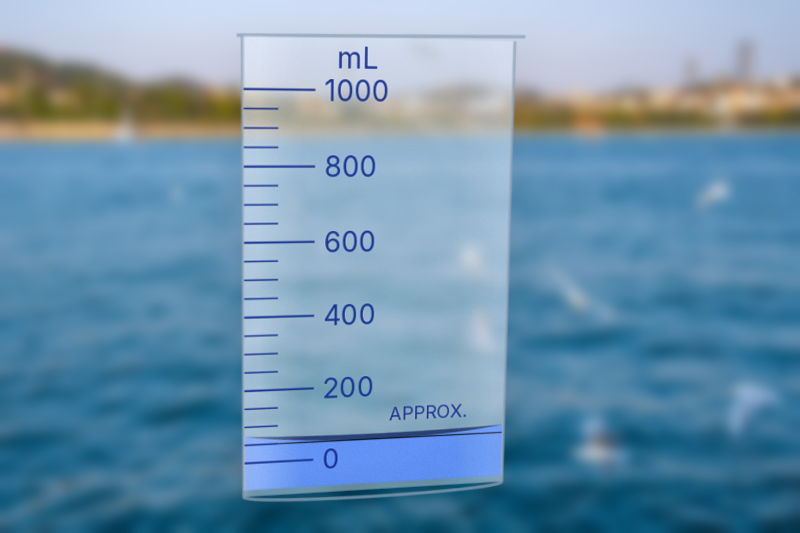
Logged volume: 50 mL
